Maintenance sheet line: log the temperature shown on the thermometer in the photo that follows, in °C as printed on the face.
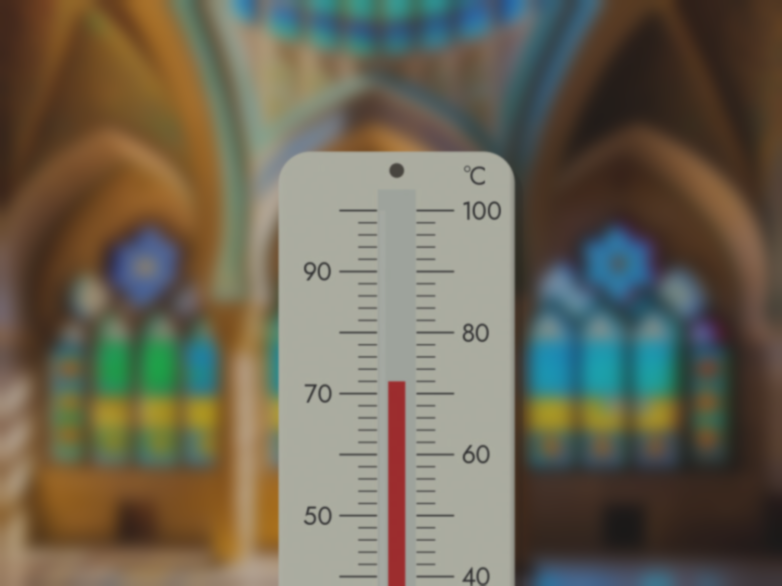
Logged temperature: 72 °C
